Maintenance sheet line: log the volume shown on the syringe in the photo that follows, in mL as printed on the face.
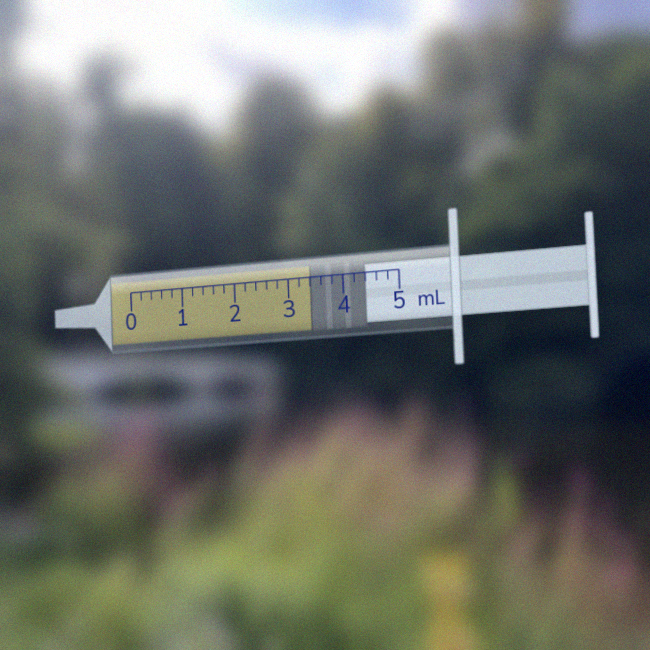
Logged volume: 3.4 mL
